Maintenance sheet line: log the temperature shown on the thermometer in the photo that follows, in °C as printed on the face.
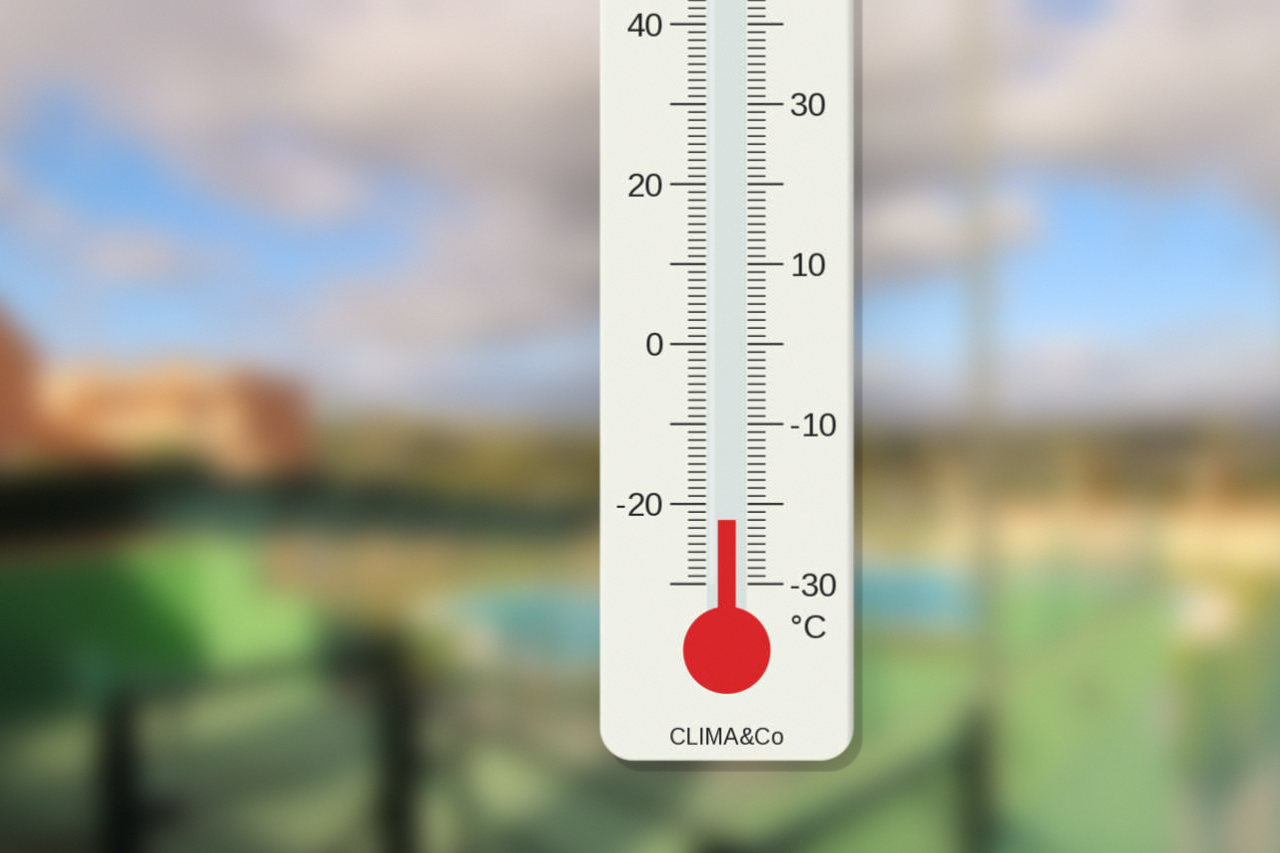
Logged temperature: -22 °C
